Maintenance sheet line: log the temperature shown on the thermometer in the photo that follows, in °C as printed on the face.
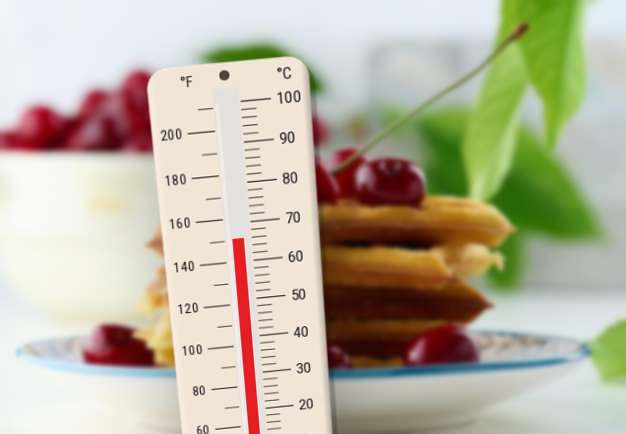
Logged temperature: 66 °C
